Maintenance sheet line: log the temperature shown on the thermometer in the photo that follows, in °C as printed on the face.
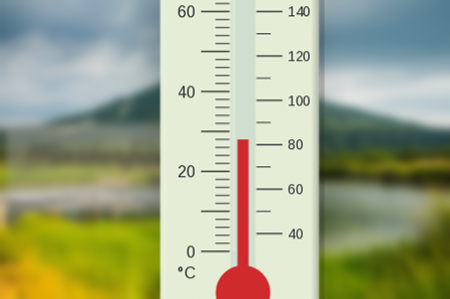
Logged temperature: 28 °C
